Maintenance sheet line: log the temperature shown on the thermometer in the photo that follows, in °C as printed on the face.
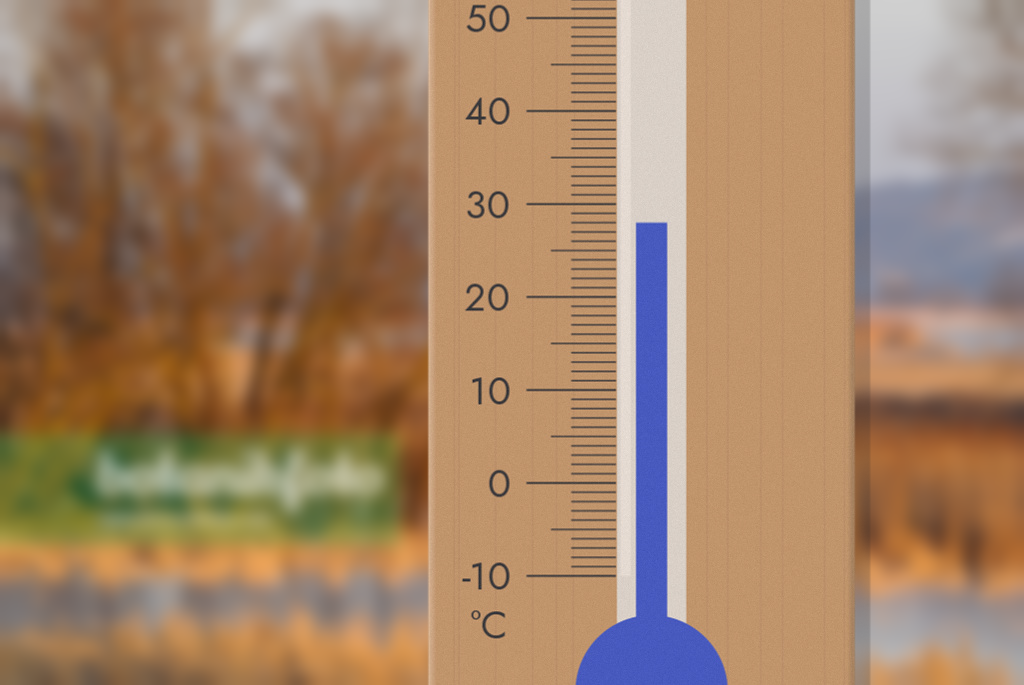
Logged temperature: 28 °C
